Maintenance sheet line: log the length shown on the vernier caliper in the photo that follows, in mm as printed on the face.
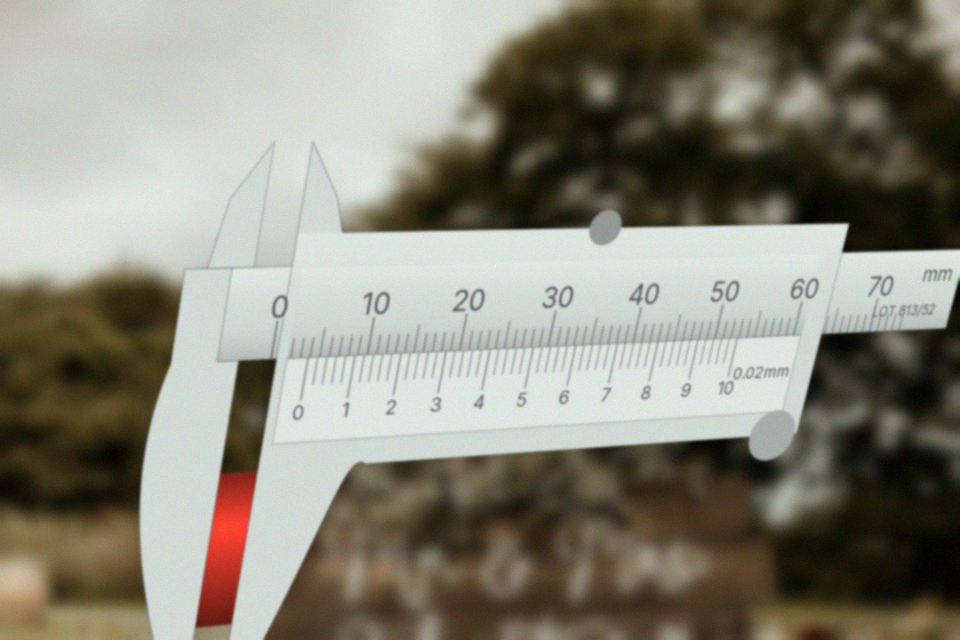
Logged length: 3.8 mm
